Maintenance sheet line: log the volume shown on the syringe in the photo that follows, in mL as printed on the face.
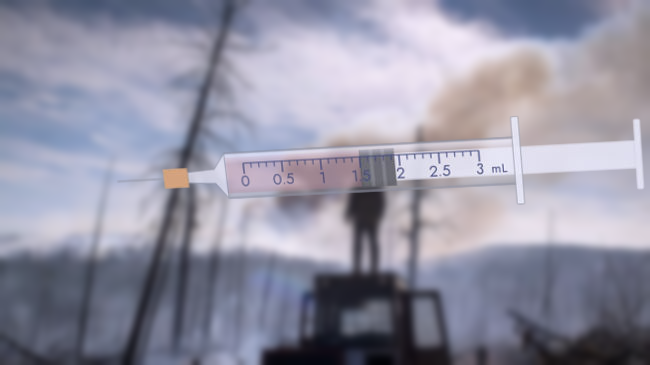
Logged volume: 1.5 mL
